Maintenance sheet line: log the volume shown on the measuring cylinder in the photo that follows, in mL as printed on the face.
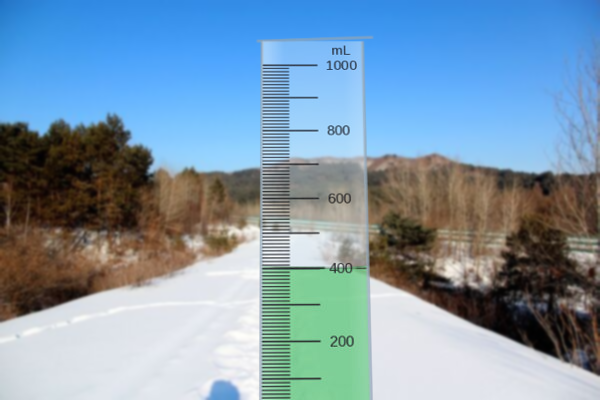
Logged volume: 400 mL
